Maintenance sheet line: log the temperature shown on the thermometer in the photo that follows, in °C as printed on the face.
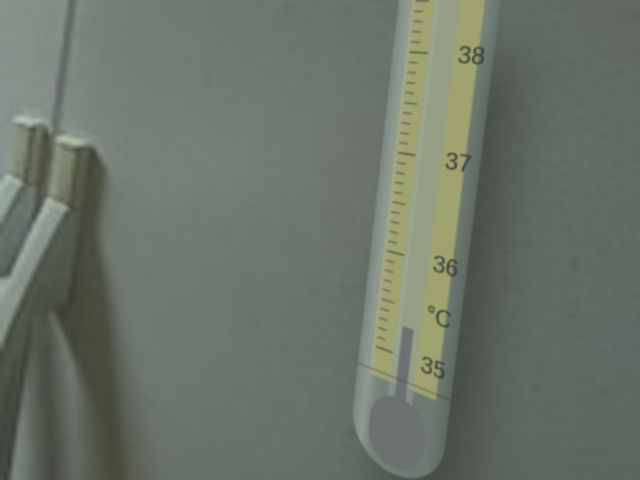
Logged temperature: 35.3 °C
